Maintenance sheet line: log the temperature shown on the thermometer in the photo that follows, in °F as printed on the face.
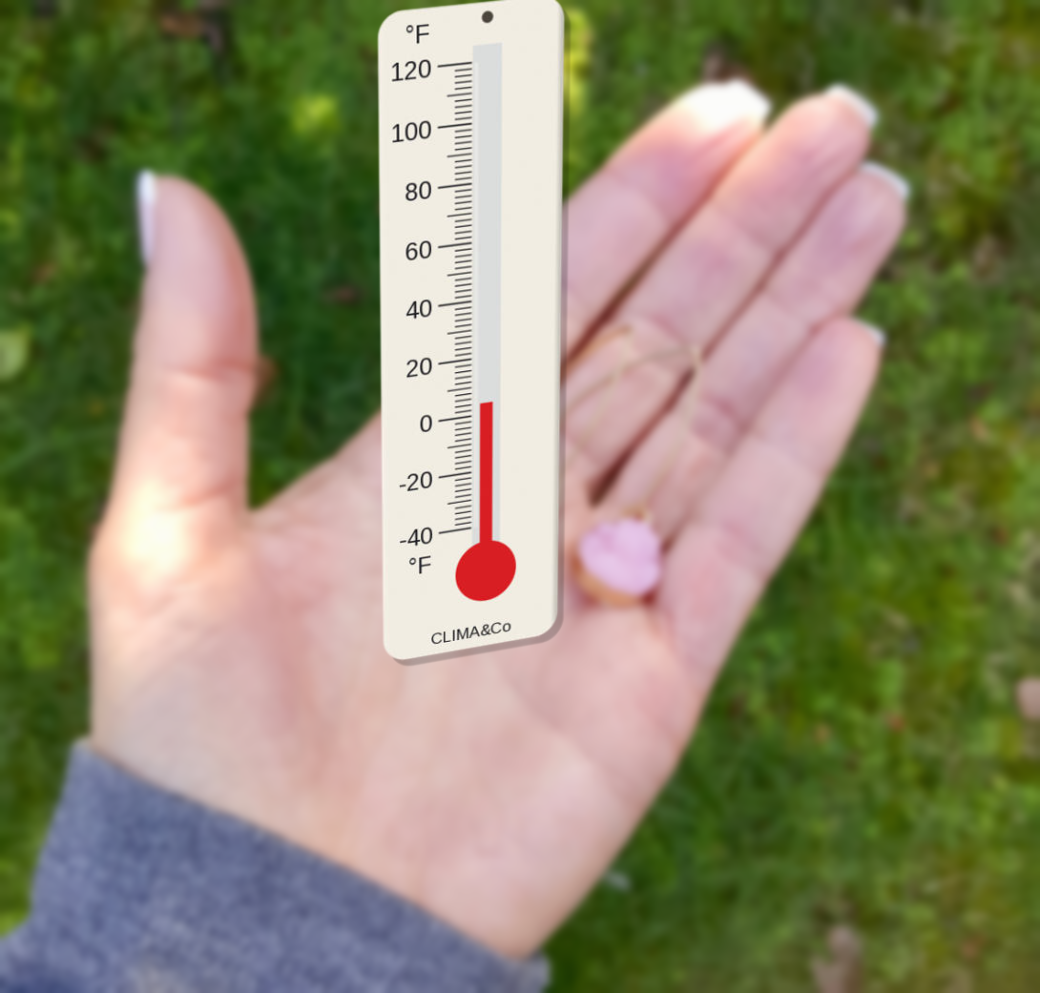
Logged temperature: 4 °F
